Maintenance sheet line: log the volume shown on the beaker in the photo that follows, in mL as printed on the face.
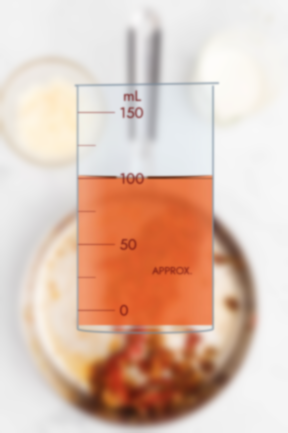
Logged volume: 100 mL
